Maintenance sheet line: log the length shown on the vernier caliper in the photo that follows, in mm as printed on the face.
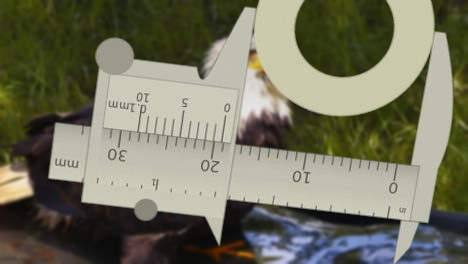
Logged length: 19.2 mm
